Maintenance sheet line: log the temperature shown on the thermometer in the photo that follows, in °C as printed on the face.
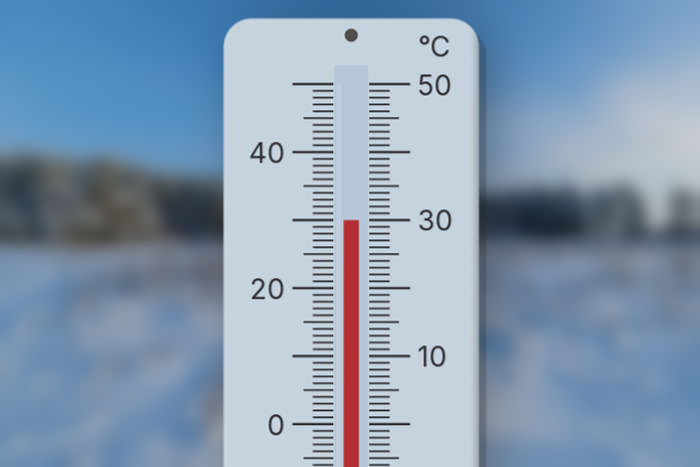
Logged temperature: 30 °C
